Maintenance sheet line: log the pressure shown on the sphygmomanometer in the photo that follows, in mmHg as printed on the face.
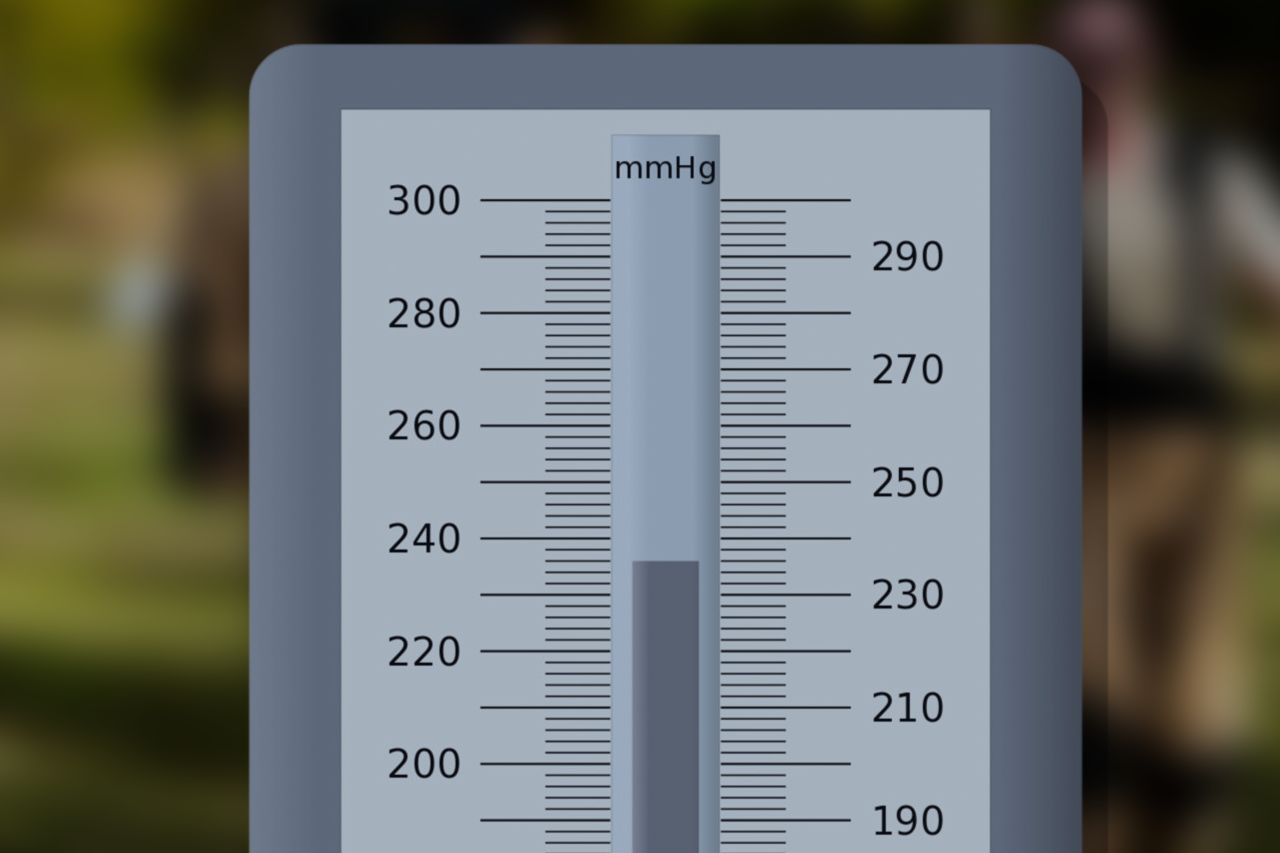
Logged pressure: 236 mmHg
